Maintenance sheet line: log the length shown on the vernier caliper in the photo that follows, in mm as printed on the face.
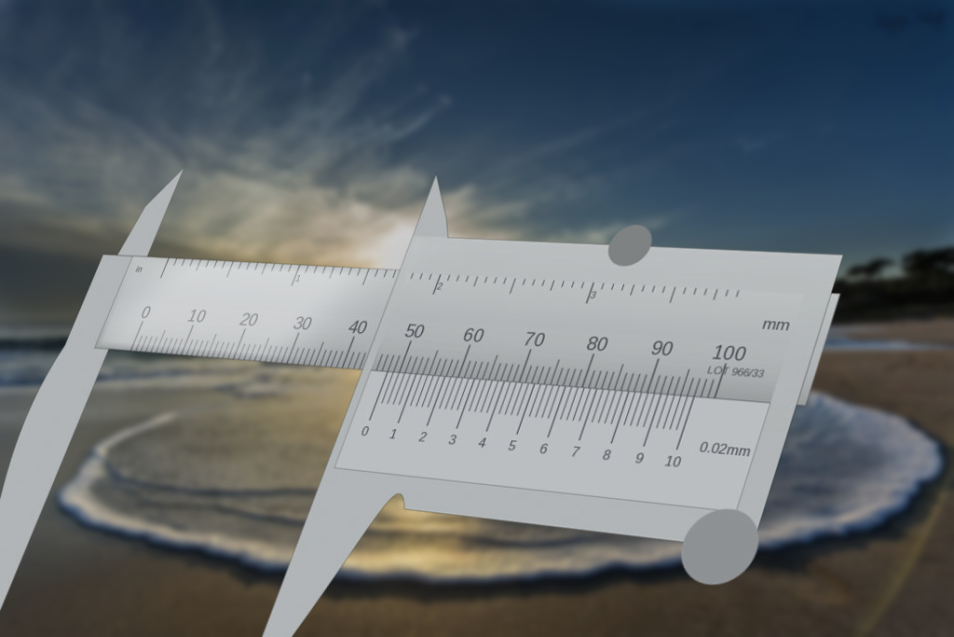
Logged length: 48.0 mm
